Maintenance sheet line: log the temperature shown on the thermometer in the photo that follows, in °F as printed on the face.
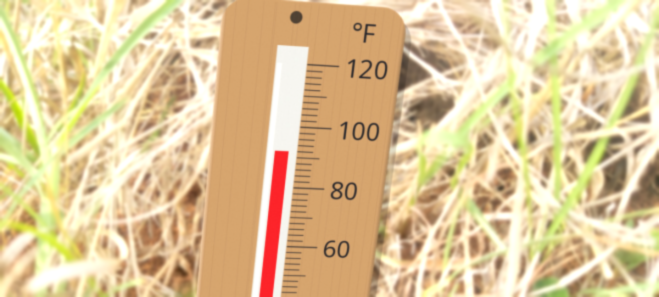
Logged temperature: 92 °F
